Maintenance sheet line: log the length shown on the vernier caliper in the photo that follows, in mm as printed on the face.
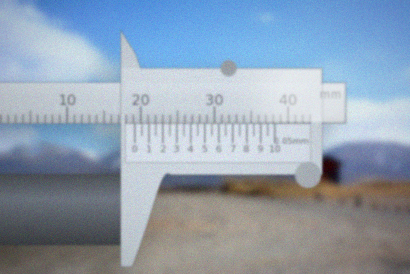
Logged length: 19.2 mm
